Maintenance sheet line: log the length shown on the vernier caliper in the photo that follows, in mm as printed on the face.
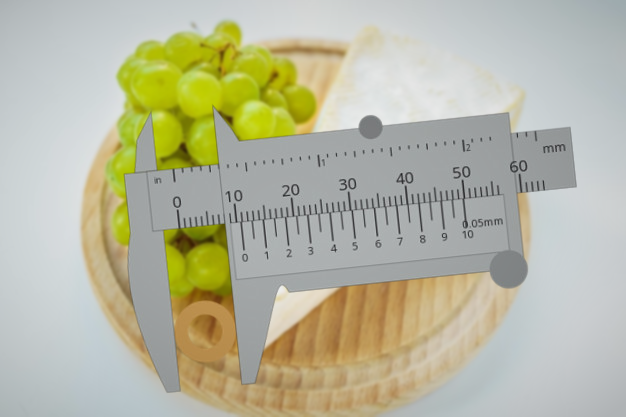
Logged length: 10.8 mm
